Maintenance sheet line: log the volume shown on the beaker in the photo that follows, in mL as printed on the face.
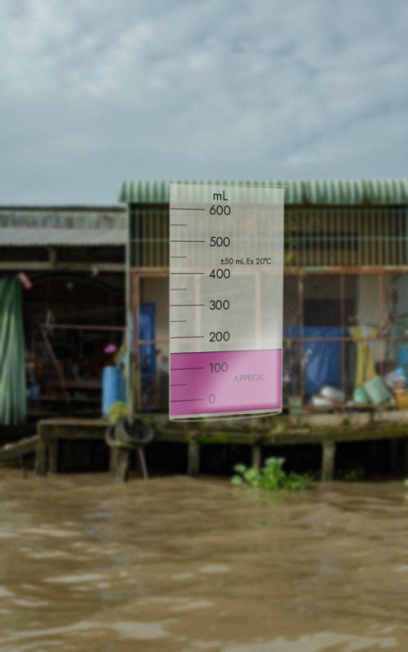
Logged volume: 150 mL
